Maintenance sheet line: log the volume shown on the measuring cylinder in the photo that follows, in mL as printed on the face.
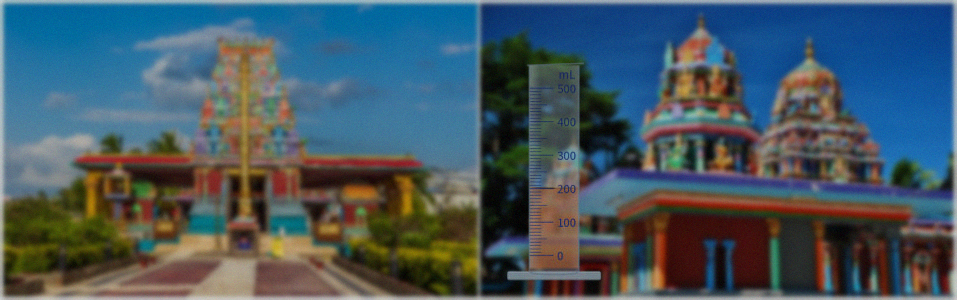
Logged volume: 200 mL
